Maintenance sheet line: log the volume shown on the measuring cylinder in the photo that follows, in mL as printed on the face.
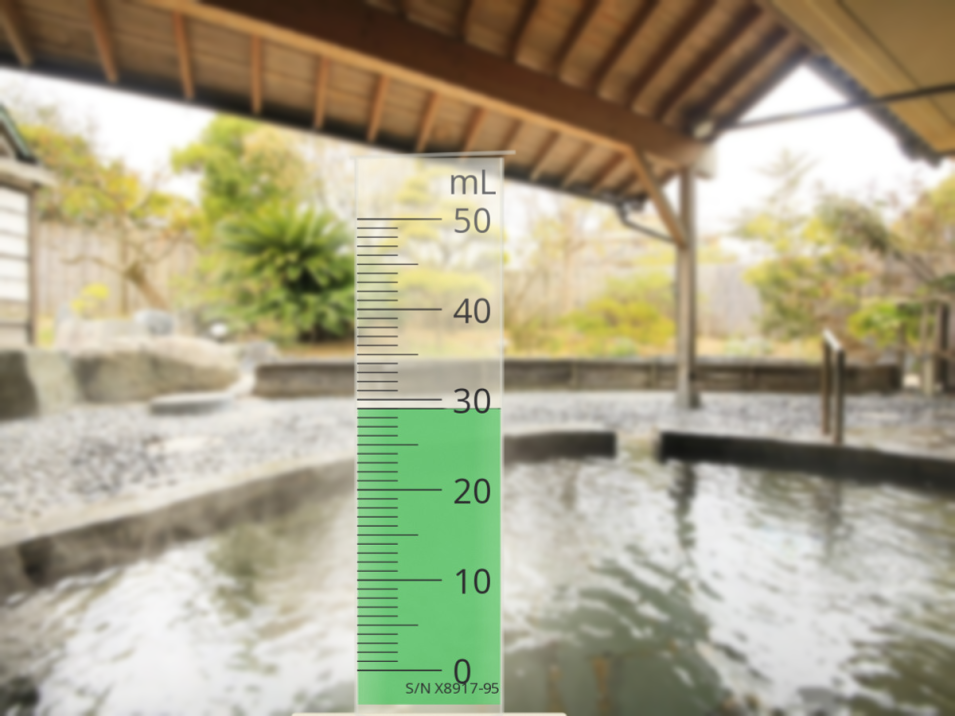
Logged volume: 29 mL
